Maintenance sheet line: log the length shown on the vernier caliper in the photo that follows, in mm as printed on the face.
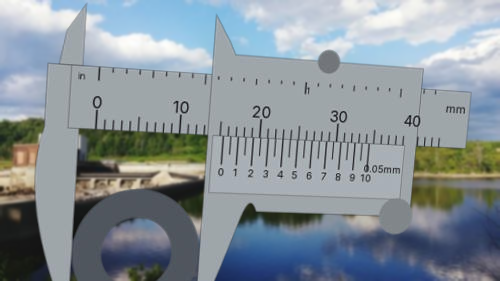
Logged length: 15.4 mm
